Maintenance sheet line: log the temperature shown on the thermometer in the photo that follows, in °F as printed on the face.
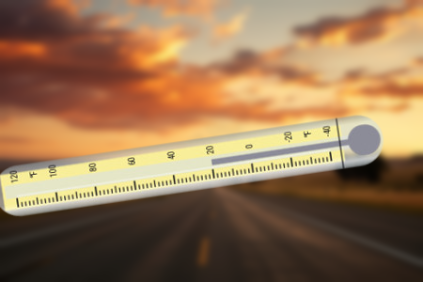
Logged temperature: 20 °F
